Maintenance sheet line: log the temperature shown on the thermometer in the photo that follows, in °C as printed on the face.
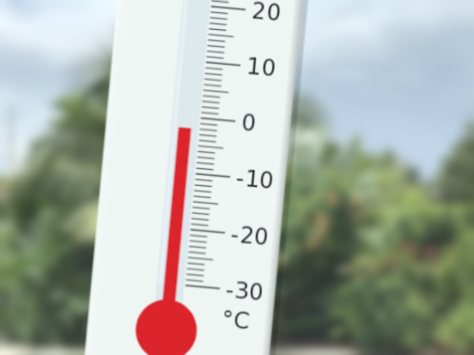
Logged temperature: -2 °C
